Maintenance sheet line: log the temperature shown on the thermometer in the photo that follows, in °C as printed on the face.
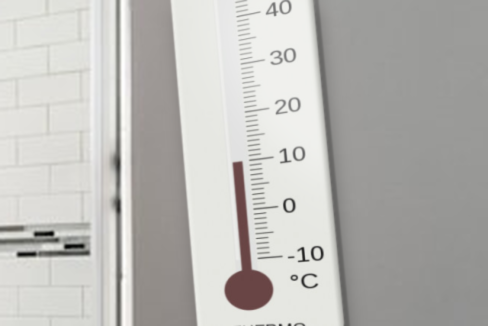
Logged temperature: 10 °C
